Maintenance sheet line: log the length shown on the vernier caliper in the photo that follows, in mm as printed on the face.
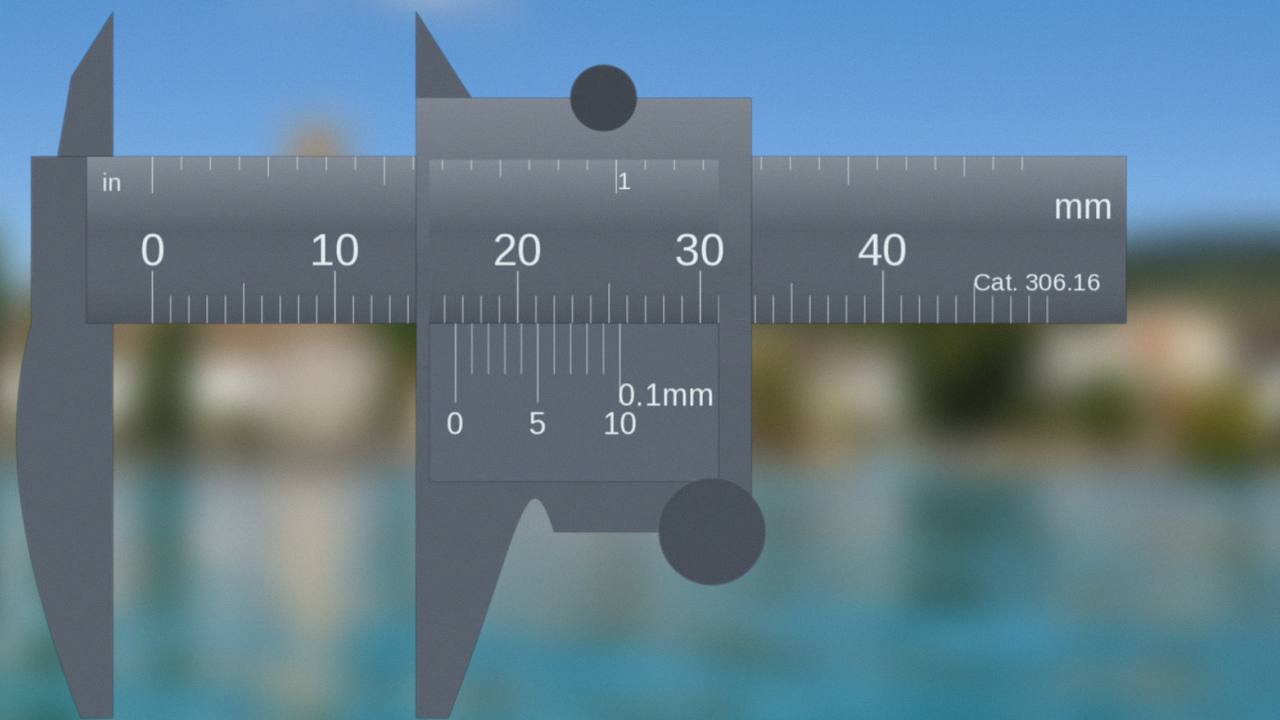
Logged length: 16.6 mm
